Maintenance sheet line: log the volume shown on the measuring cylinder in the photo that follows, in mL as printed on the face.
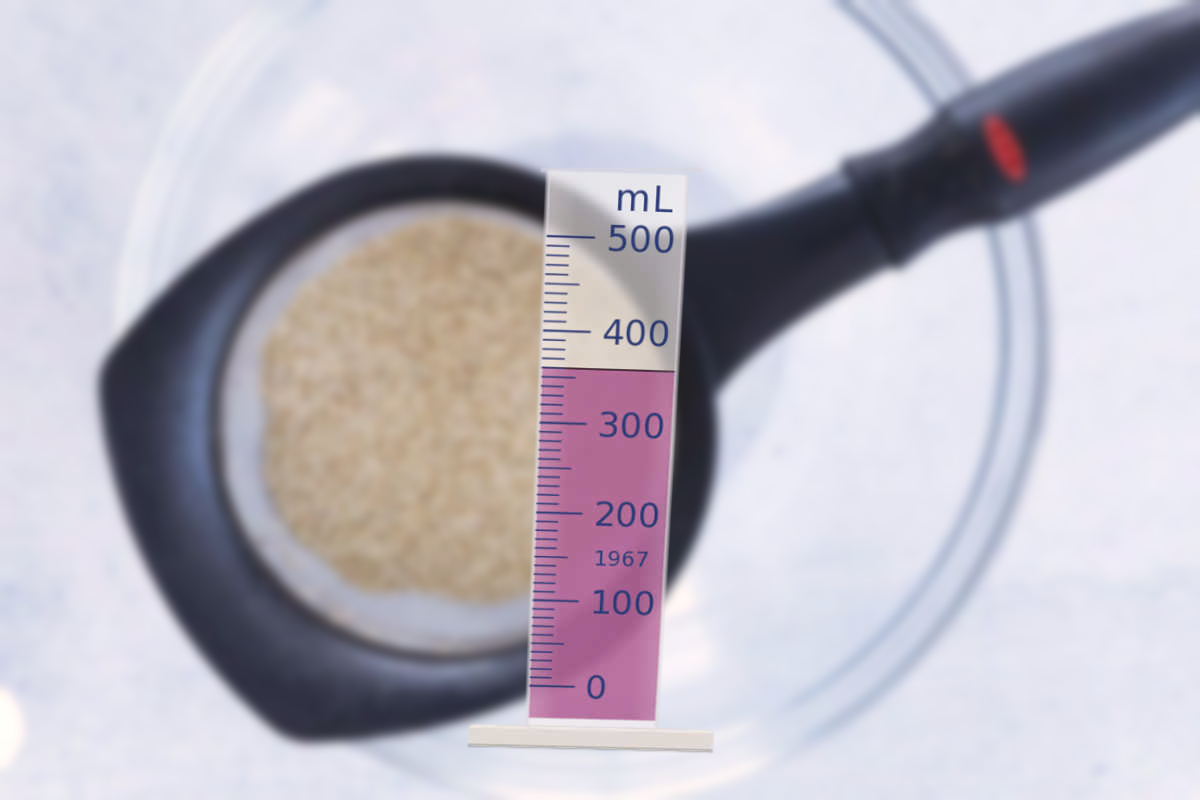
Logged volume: 360 mL
